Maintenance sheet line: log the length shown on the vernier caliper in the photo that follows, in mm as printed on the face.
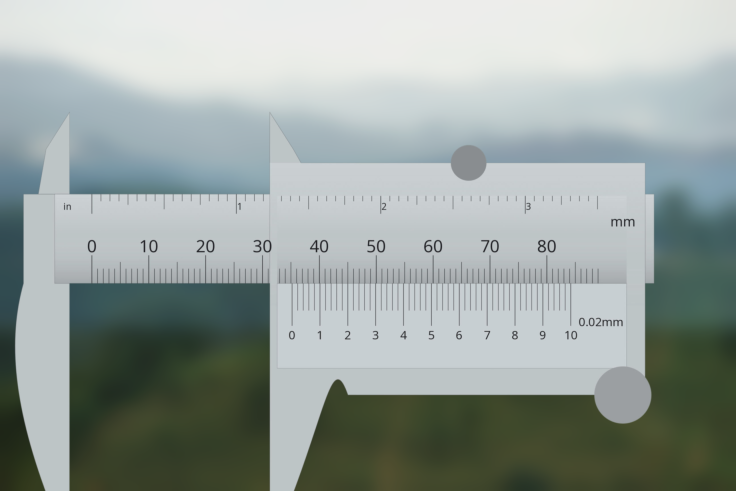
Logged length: 35.2 mm
